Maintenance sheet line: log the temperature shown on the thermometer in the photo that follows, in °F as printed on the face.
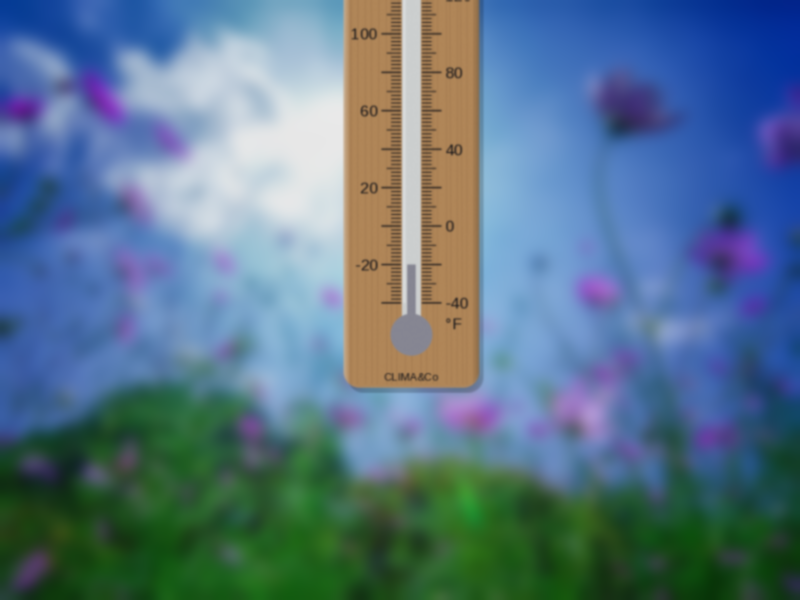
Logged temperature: -20 °F
